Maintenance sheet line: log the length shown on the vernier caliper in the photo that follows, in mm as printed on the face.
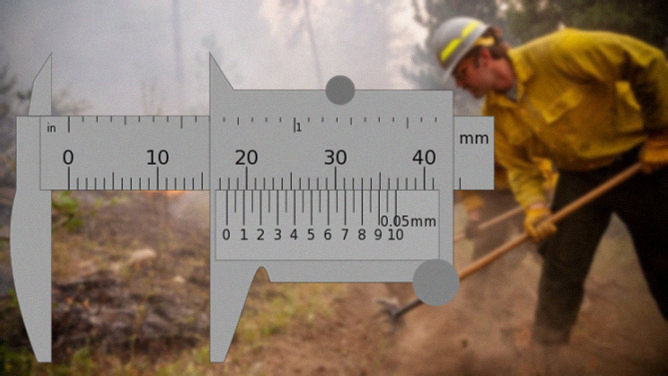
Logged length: 17.8 mm
